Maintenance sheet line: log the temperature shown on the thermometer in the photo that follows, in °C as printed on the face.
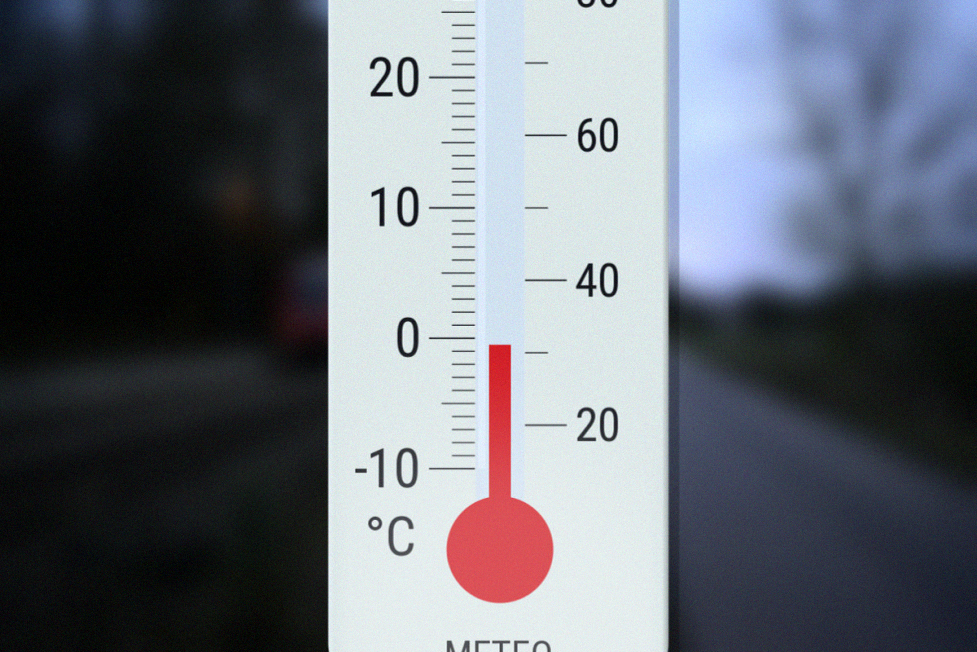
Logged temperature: -0.5 °C
